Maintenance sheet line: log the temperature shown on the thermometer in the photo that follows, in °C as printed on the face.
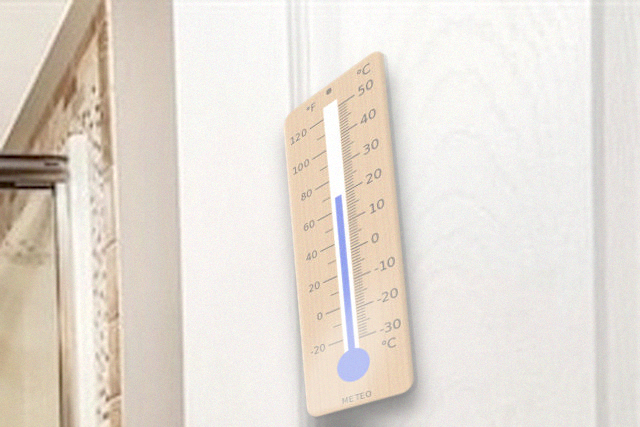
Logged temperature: 20 °C
